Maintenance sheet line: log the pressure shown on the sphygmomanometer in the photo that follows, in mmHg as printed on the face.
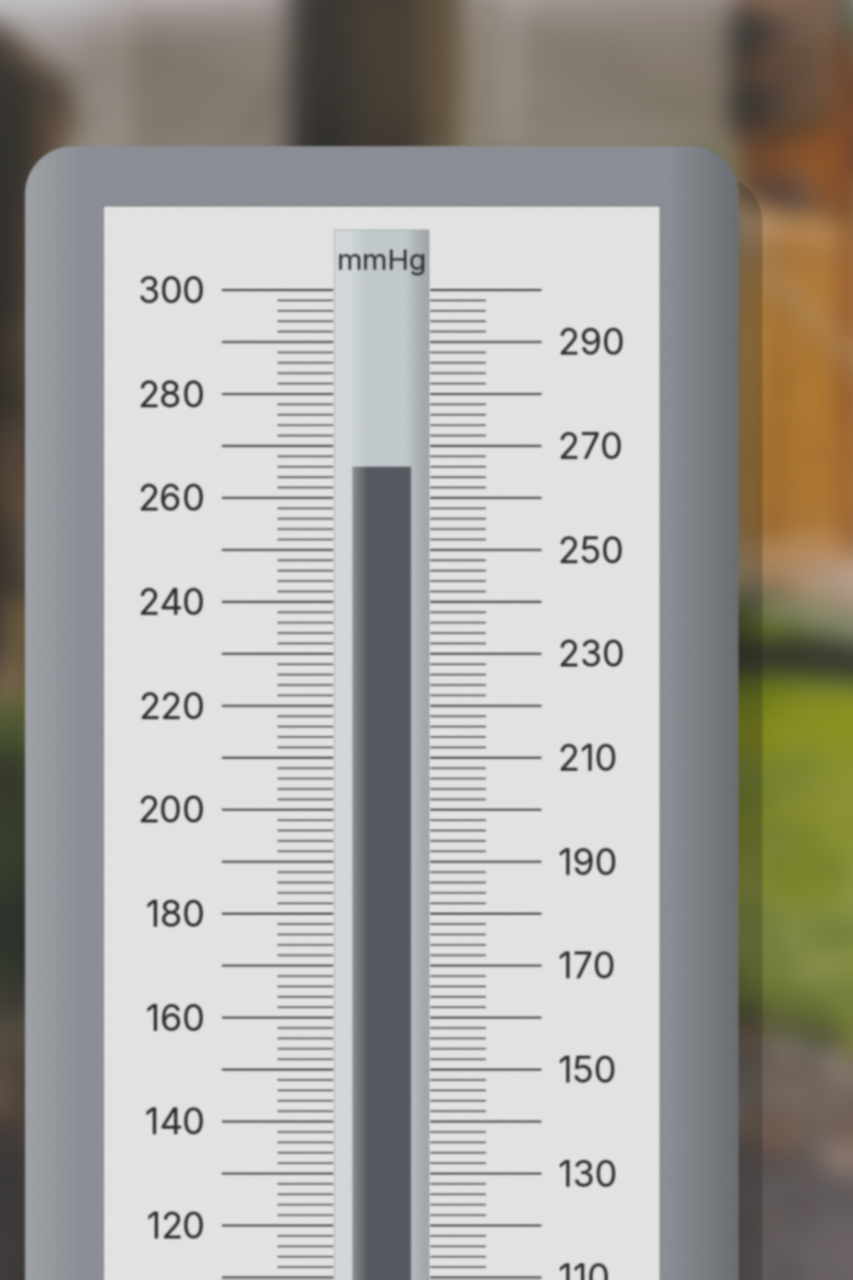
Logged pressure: 266 mmHg
